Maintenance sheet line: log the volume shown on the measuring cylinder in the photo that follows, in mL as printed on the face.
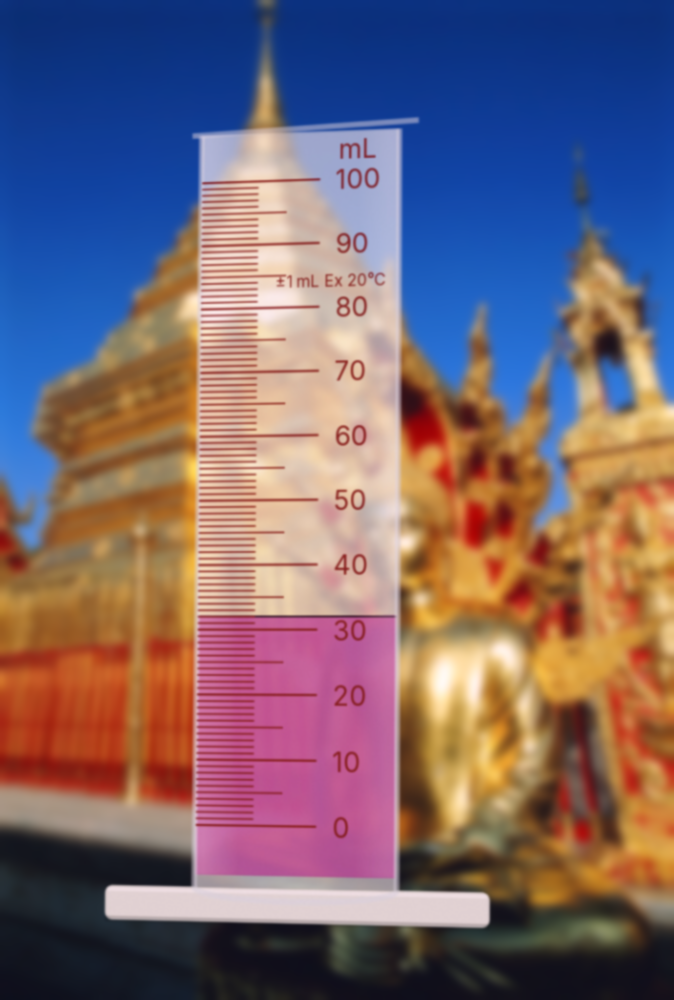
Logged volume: 32 mL
